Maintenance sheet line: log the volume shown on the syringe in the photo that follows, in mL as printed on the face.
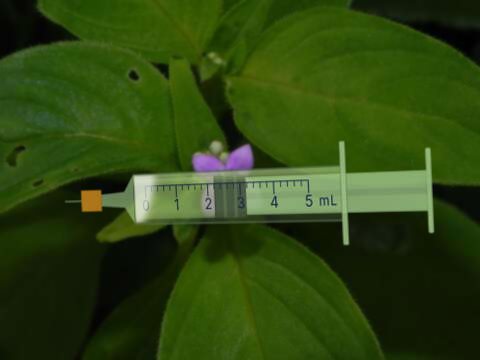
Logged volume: 2.2 mL
